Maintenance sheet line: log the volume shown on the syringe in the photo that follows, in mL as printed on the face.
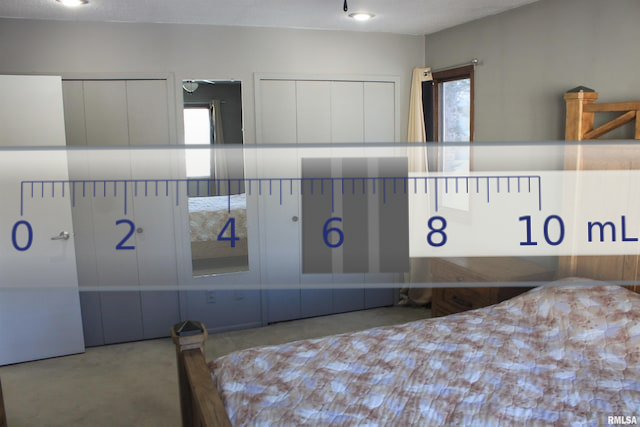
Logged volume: 5.4 mL
